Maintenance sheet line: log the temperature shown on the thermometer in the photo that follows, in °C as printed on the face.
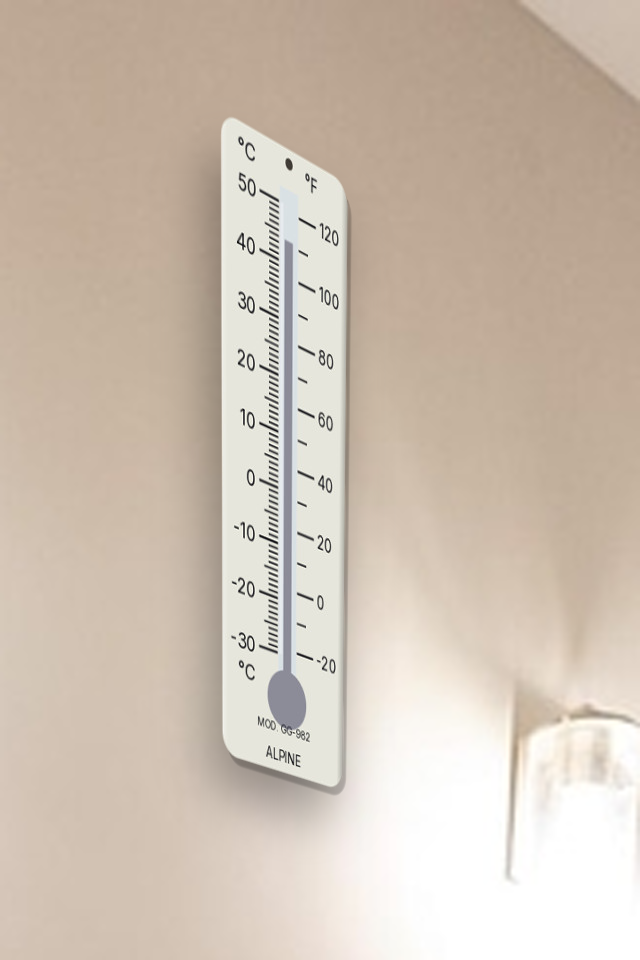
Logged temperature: 44 °C
